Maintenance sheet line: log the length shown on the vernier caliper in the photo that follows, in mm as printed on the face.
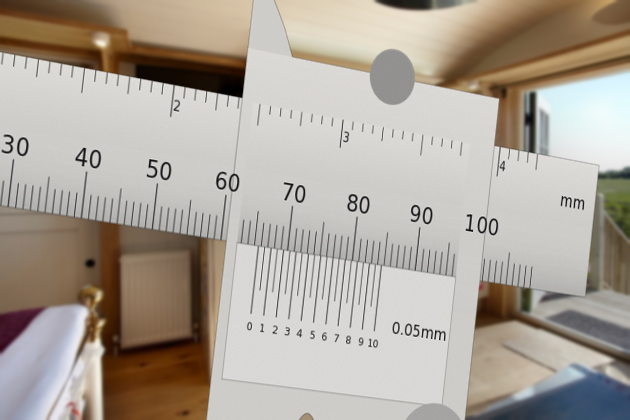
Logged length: 65.6 mm
